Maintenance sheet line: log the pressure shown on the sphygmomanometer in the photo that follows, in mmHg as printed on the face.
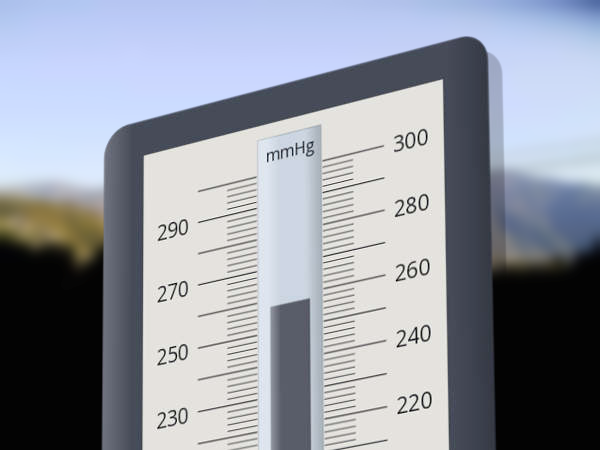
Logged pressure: 258 mmHg
